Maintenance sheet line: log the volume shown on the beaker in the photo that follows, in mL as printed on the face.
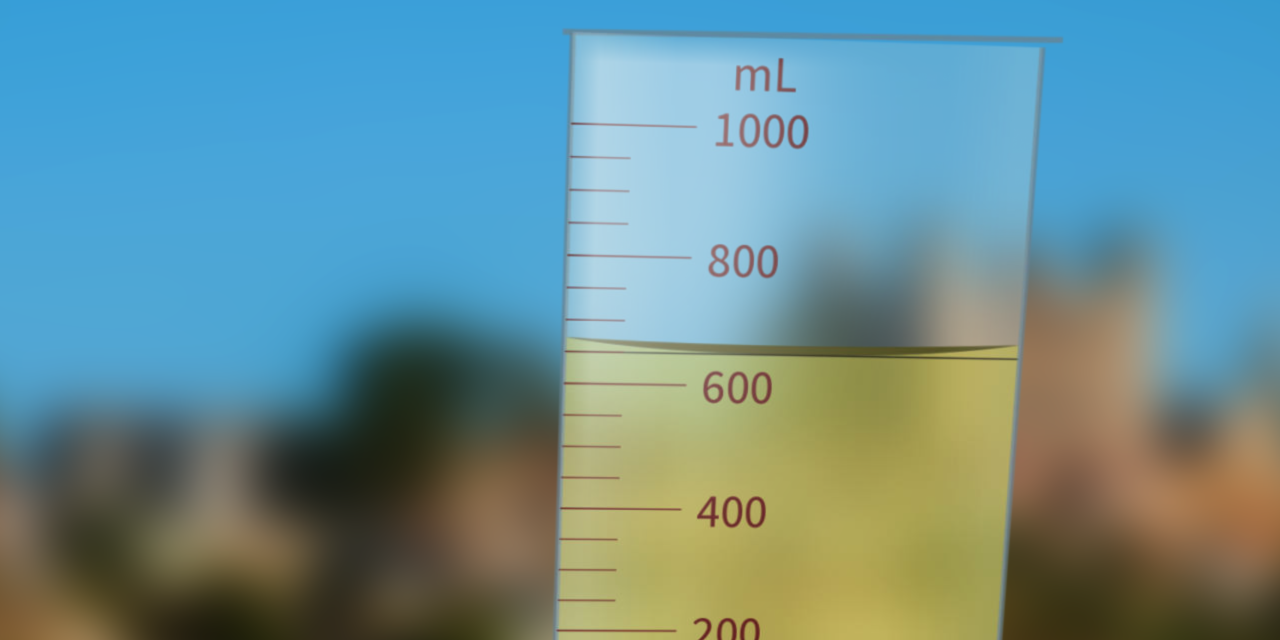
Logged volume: 650 mL
